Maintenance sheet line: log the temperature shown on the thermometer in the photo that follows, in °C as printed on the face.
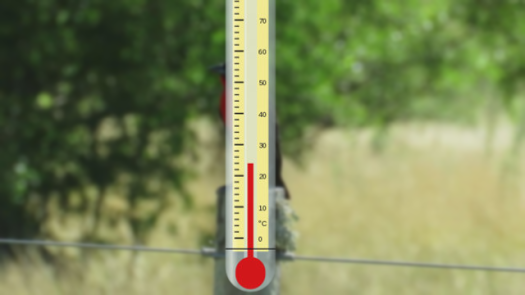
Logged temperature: 24 °C
